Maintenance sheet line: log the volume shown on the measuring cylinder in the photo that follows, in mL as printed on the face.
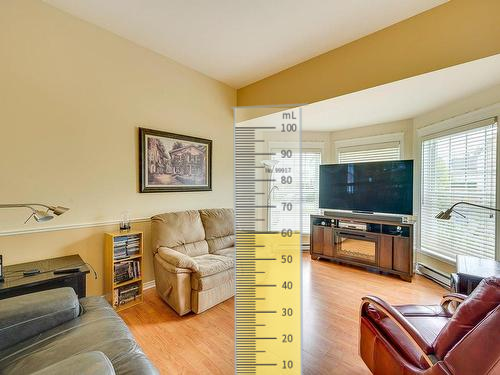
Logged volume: 60 mL
